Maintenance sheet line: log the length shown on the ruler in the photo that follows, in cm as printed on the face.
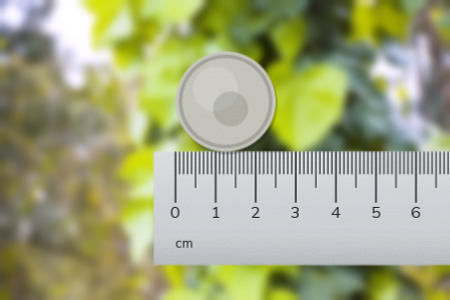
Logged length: 2.5 cm
